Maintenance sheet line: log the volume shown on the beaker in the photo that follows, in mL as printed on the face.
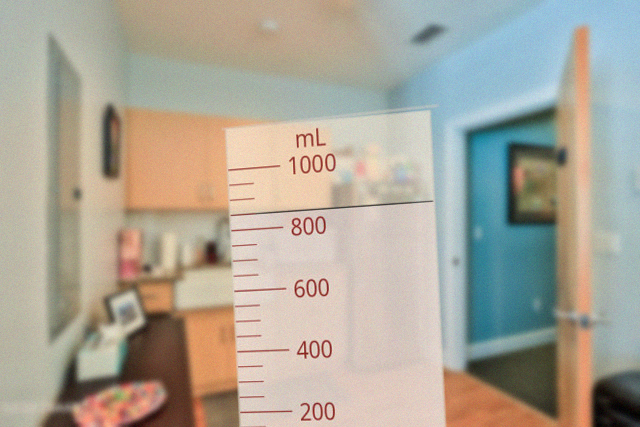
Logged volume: 850 mL
